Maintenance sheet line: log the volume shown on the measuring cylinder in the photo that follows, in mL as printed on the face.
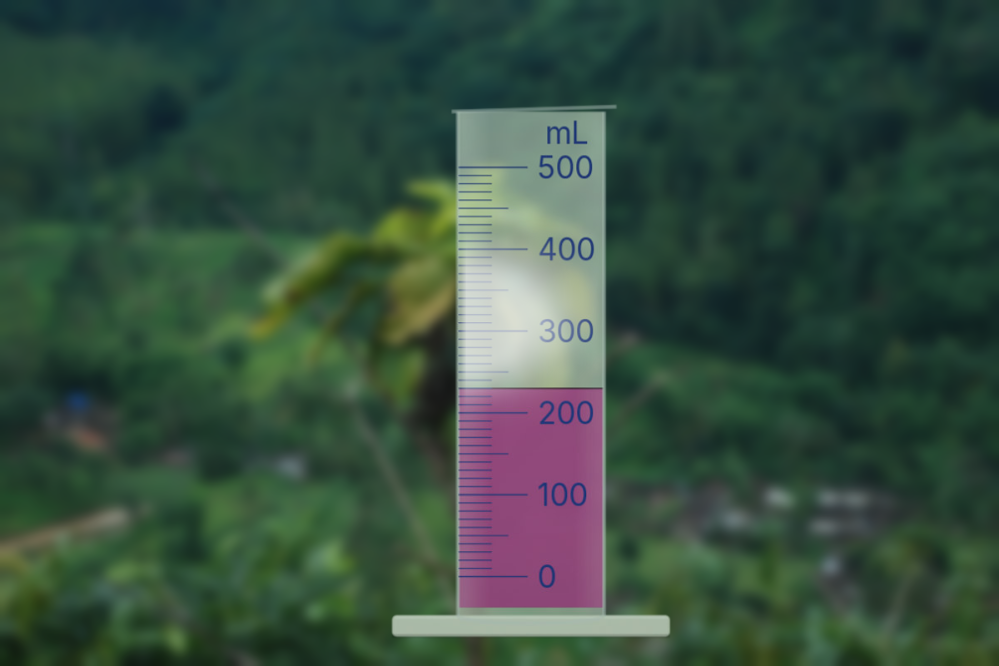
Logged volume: 230 mL
